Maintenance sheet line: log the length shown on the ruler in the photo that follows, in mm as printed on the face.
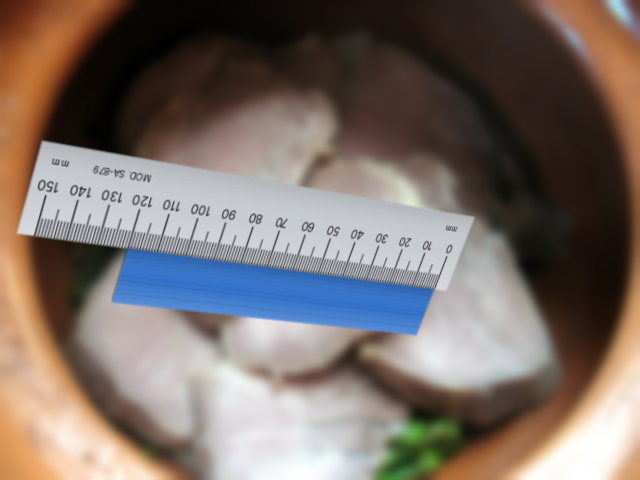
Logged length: 120 mm
